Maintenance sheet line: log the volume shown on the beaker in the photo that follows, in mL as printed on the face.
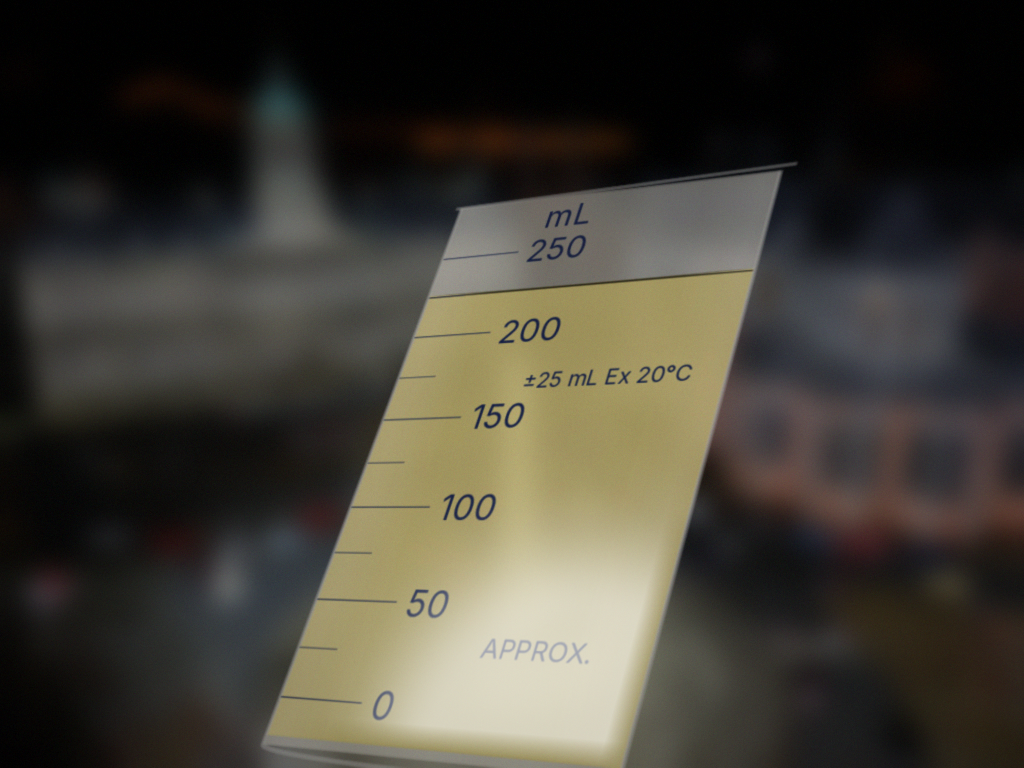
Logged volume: 225 mL
